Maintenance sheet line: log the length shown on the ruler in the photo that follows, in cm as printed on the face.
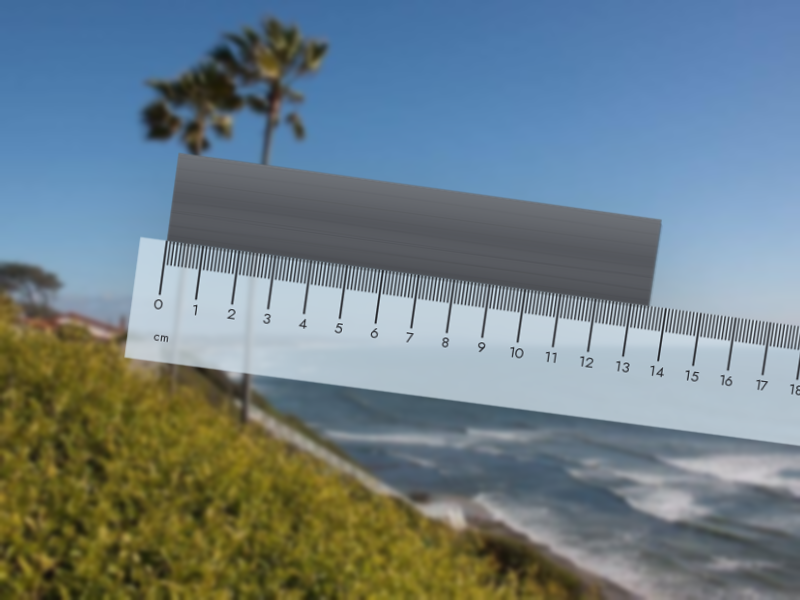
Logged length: 13.5 cm
